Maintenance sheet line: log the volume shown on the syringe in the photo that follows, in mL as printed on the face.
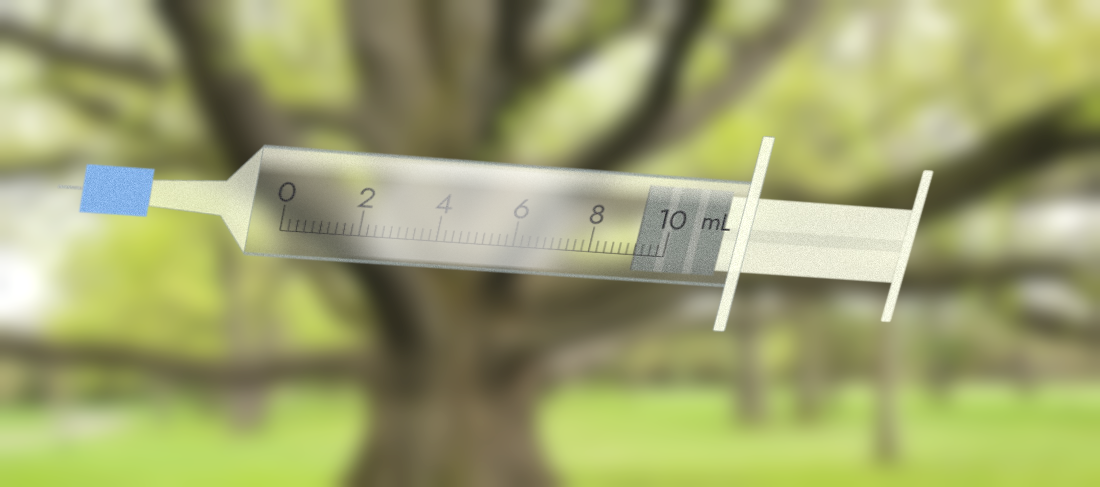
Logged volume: 9.2 mL
